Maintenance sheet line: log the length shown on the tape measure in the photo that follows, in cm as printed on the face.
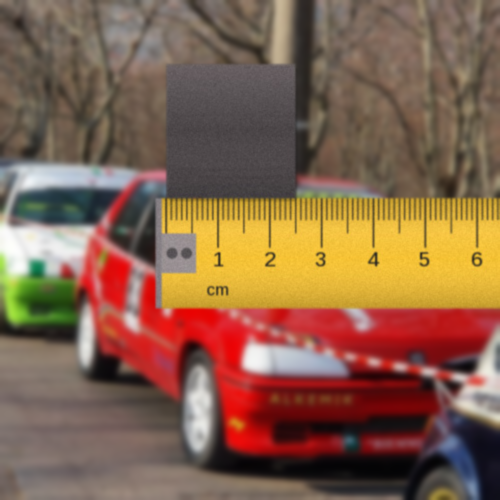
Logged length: 2.5 cm
